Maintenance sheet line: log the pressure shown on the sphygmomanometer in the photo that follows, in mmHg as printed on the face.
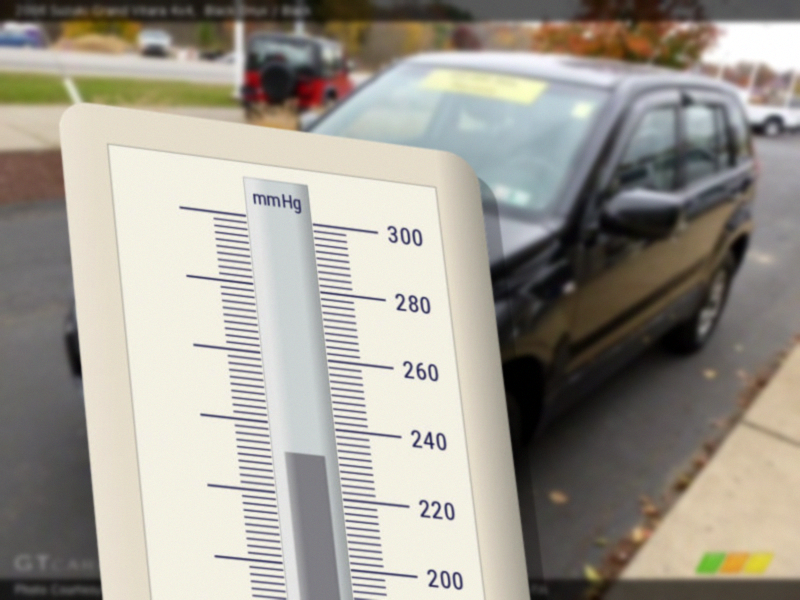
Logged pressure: 232 mmHg
